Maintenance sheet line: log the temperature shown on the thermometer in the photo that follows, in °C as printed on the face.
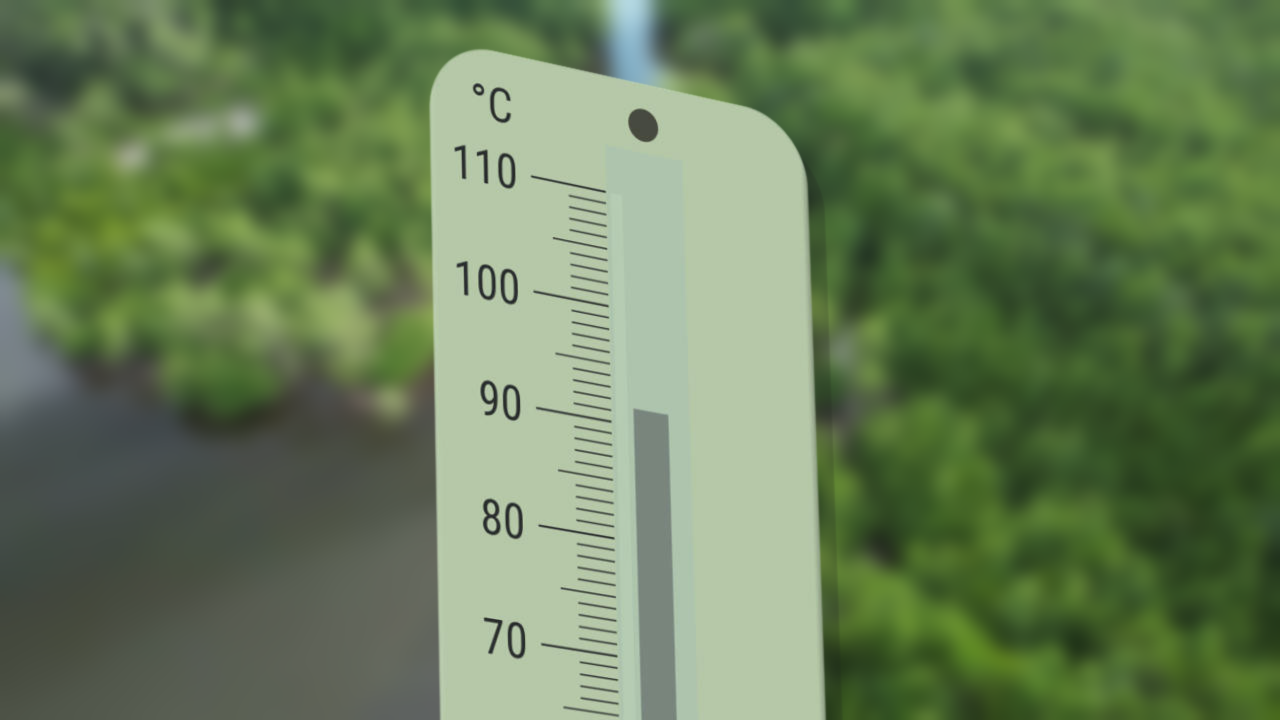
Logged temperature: 91.5 °C
